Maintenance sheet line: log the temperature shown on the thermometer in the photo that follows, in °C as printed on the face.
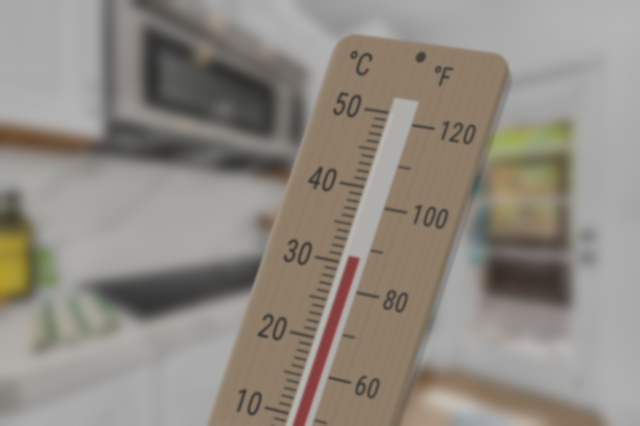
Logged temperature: 31 °C
